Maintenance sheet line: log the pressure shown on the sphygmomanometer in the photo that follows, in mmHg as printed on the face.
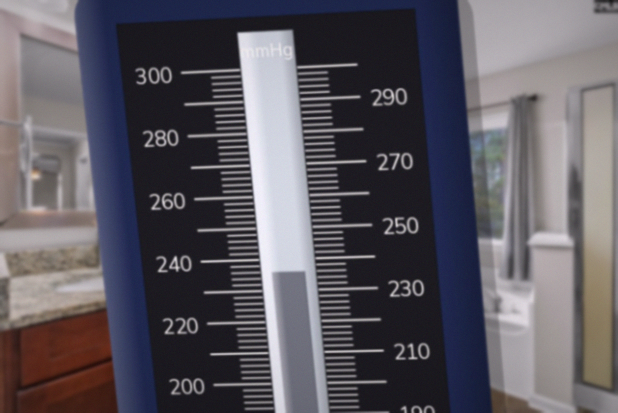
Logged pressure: 236 mmHg
